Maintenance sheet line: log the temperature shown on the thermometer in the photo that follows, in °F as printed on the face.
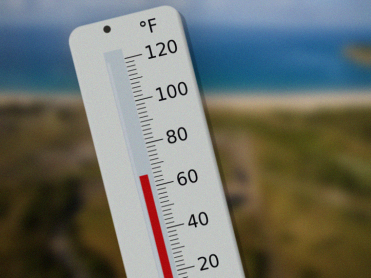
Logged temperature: 66 °F
